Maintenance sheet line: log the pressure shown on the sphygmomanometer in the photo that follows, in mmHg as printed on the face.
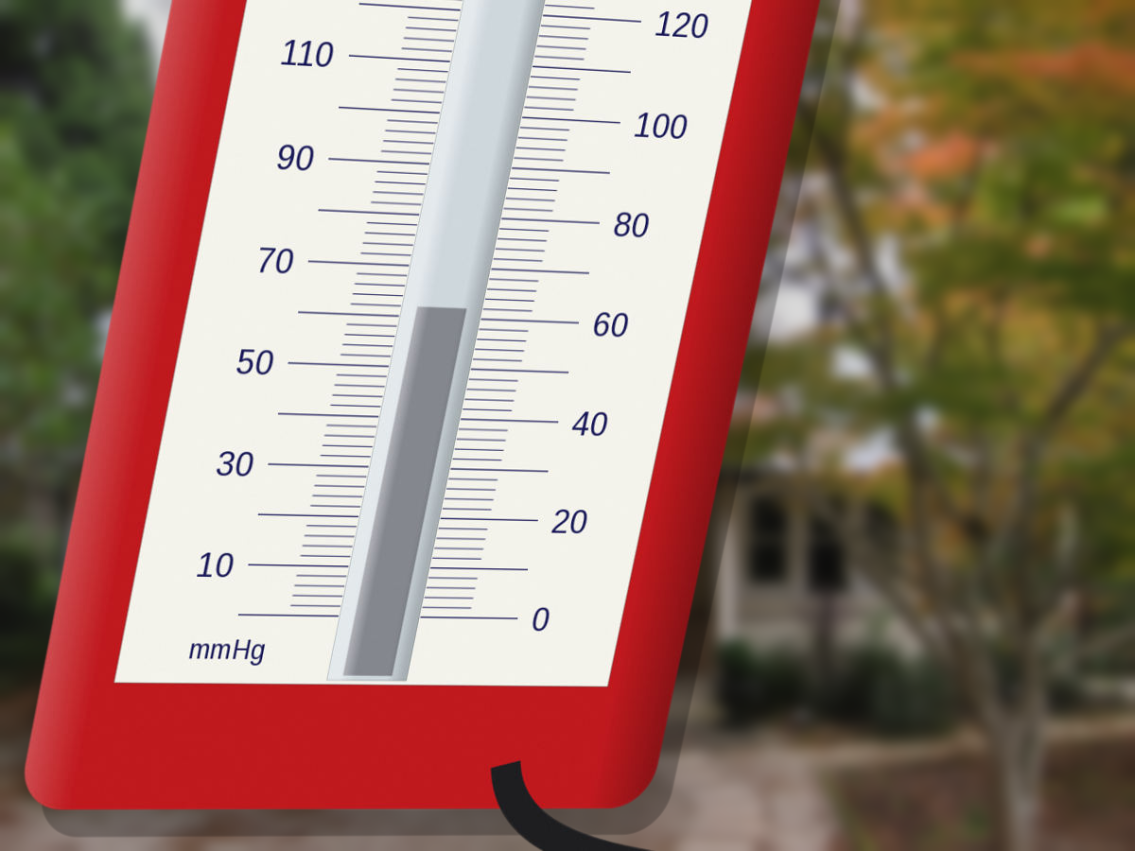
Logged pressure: 62 mmHg
